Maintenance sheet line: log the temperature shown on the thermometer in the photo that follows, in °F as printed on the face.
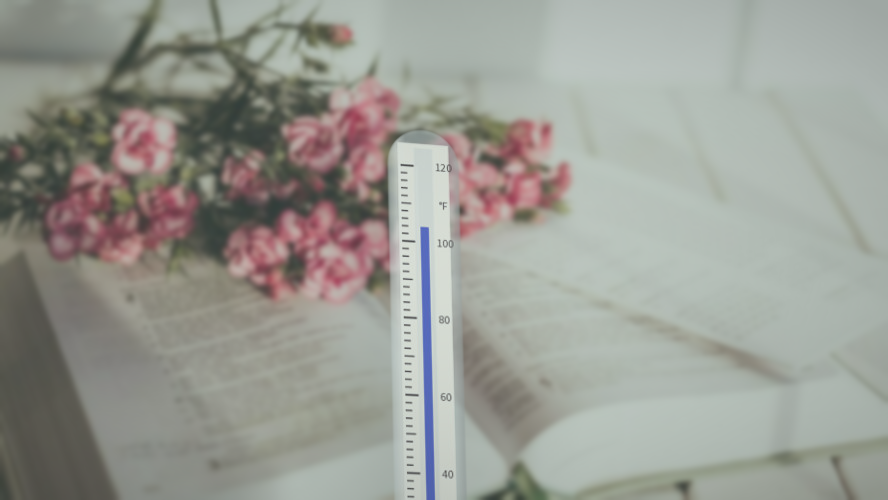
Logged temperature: 104 °F
